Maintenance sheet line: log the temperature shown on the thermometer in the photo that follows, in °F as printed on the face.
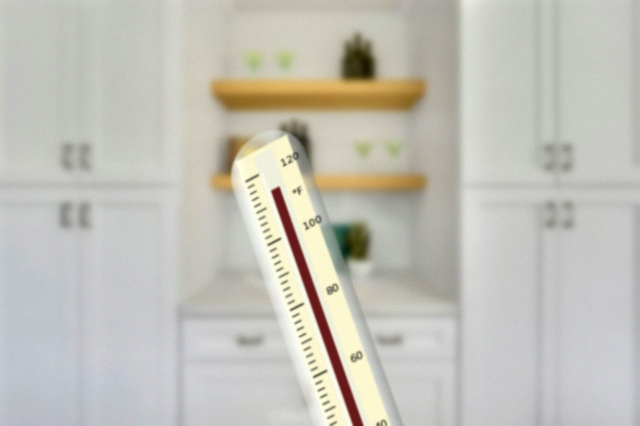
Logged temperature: 114 °F
